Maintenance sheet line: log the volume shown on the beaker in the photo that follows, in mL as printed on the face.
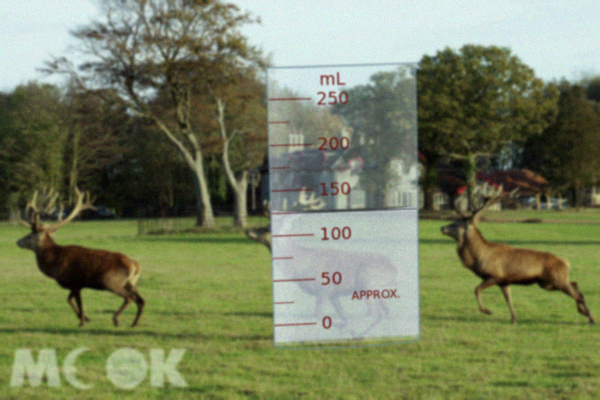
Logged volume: 125 mL
